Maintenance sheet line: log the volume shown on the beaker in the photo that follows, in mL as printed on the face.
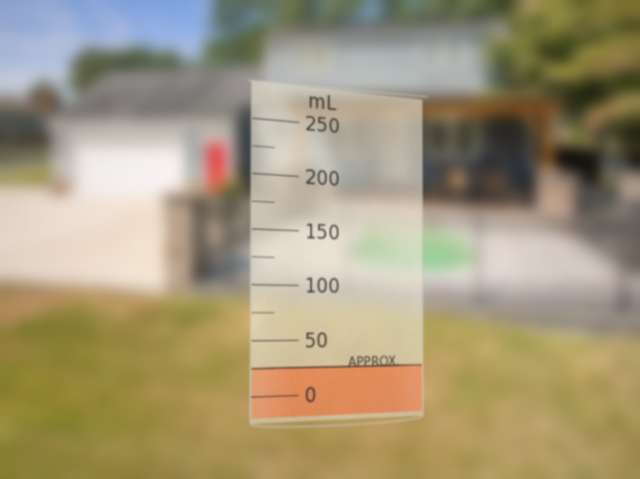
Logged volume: 25 mL
